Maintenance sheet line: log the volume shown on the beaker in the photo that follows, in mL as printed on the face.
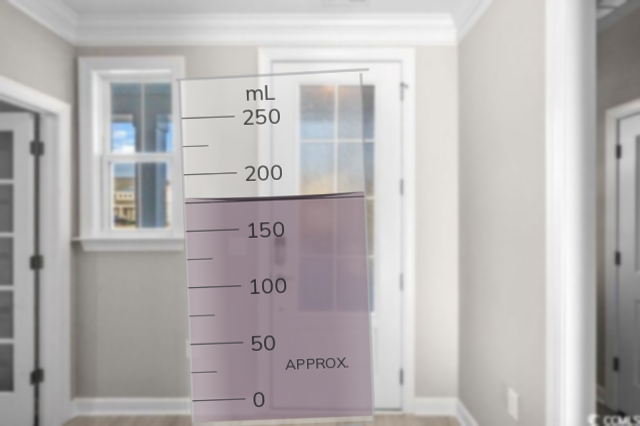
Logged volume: 175 mL
